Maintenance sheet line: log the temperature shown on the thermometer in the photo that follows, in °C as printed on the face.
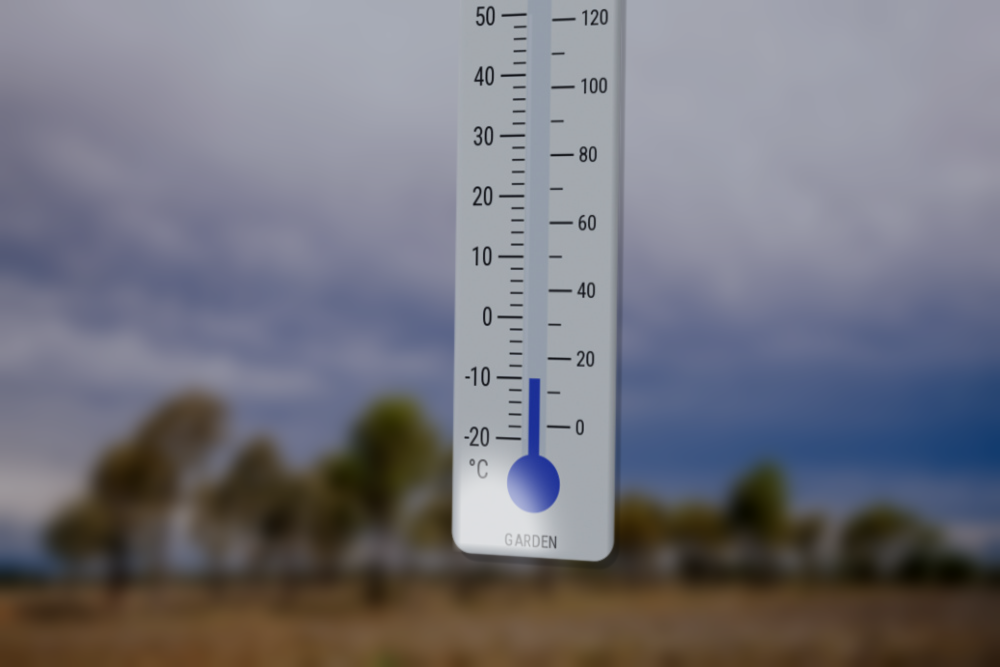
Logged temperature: -10 °C
